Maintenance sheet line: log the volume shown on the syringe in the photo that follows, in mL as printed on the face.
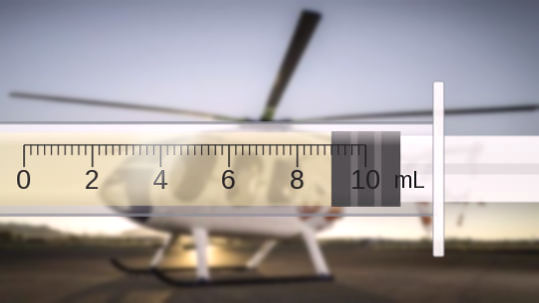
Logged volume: 9 mL
